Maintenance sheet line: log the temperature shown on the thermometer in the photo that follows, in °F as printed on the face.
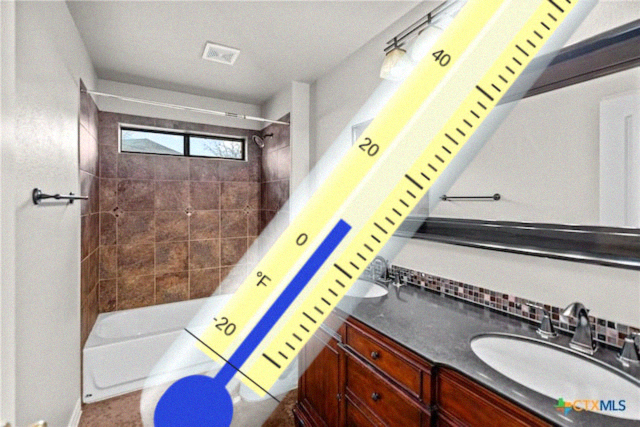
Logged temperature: 7 °F
